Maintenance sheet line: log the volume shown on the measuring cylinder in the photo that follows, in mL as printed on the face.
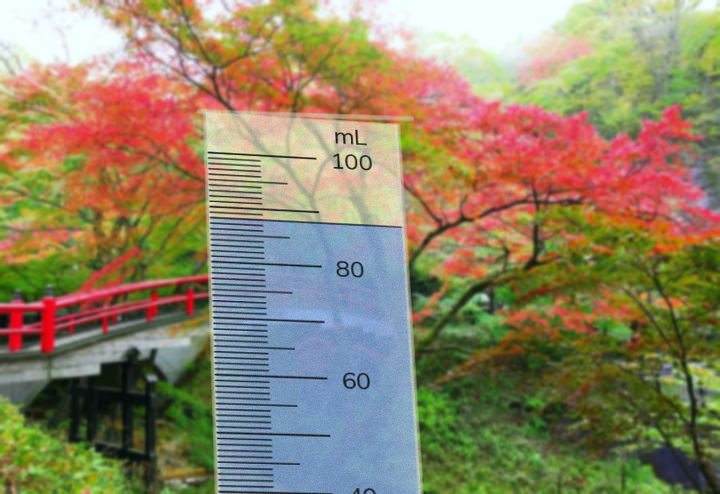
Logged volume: 88 mL
